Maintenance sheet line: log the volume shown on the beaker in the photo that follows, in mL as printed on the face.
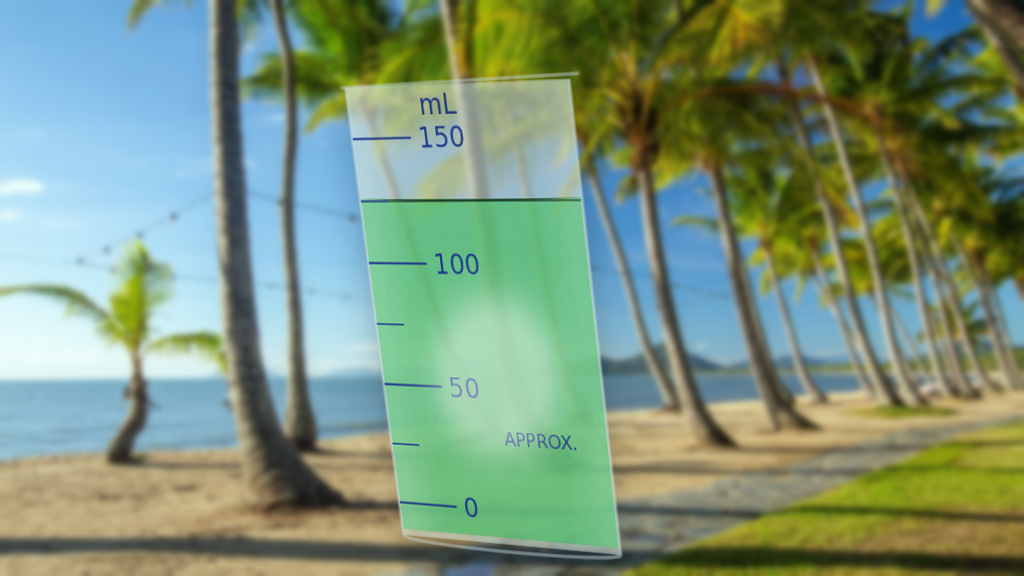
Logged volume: 125 mL
